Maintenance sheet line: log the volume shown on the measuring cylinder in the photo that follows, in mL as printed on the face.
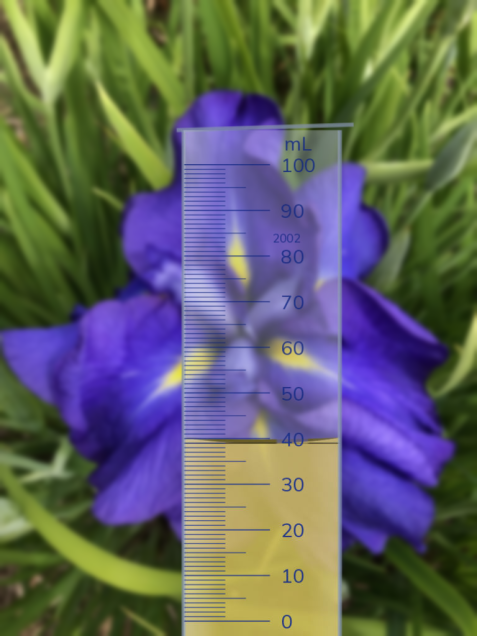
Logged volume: 39 mL
